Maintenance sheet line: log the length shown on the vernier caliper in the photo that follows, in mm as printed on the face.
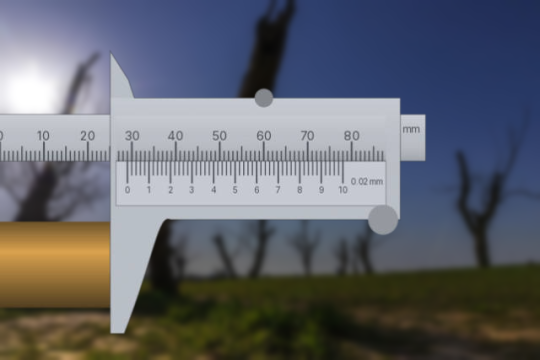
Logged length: 29.0 mm
